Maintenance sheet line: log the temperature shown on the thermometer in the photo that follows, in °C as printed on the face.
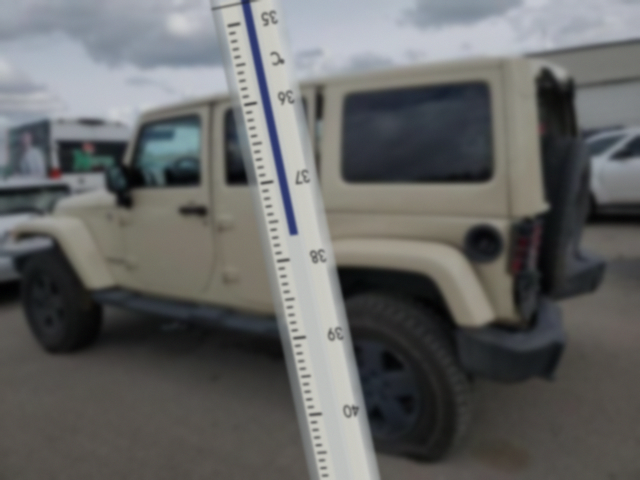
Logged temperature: 37.7 °C
